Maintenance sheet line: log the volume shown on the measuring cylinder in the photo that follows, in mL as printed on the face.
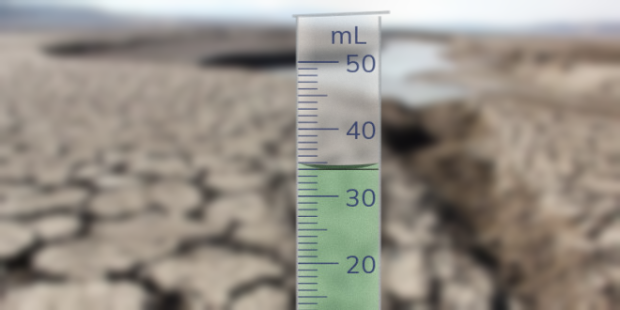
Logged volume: 34 mL
